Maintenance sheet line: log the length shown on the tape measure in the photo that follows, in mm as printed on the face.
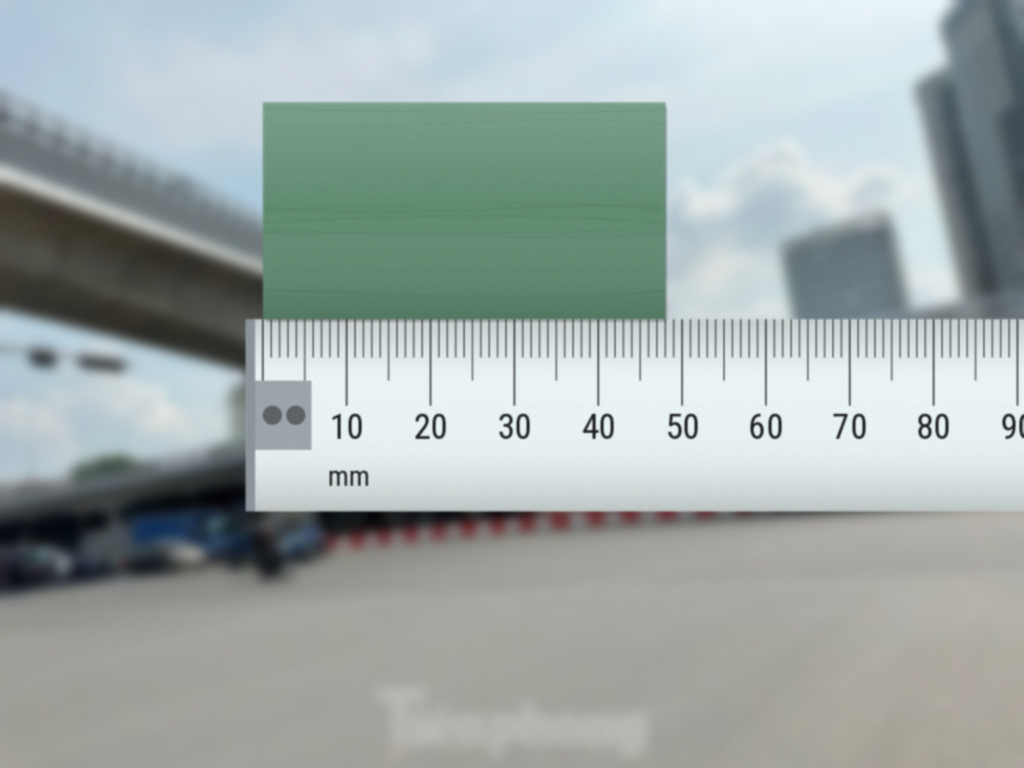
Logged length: 48 mm
